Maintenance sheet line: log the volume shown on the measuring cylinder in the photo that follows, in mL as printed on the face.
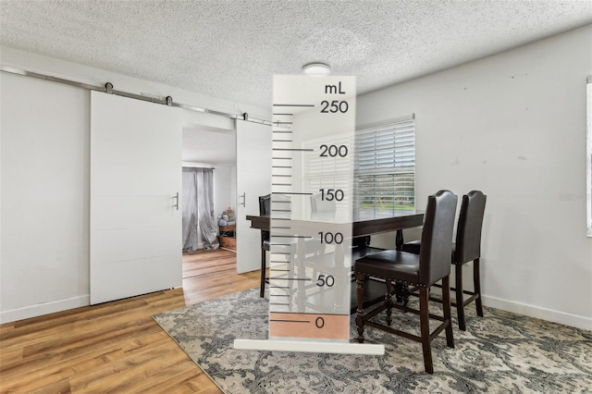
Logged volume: 10 mL
